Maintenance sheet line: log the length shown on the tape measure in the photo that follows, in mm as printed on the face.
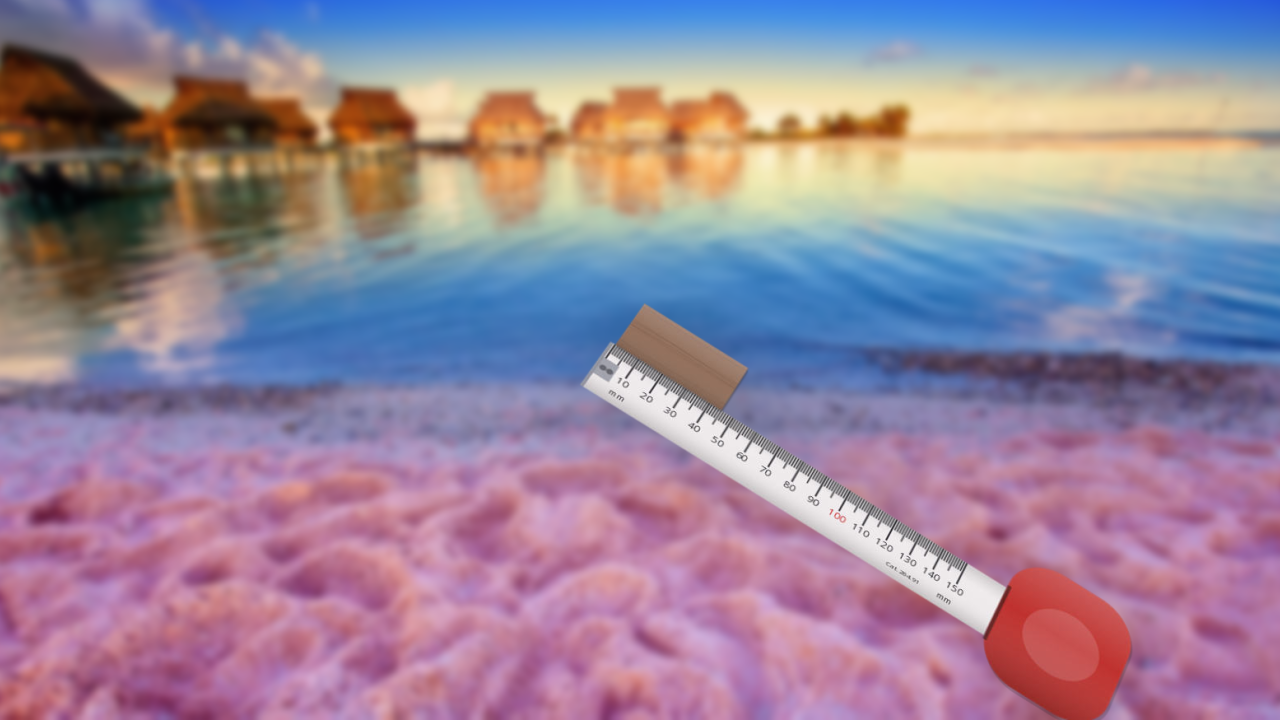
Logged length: 45 mm
